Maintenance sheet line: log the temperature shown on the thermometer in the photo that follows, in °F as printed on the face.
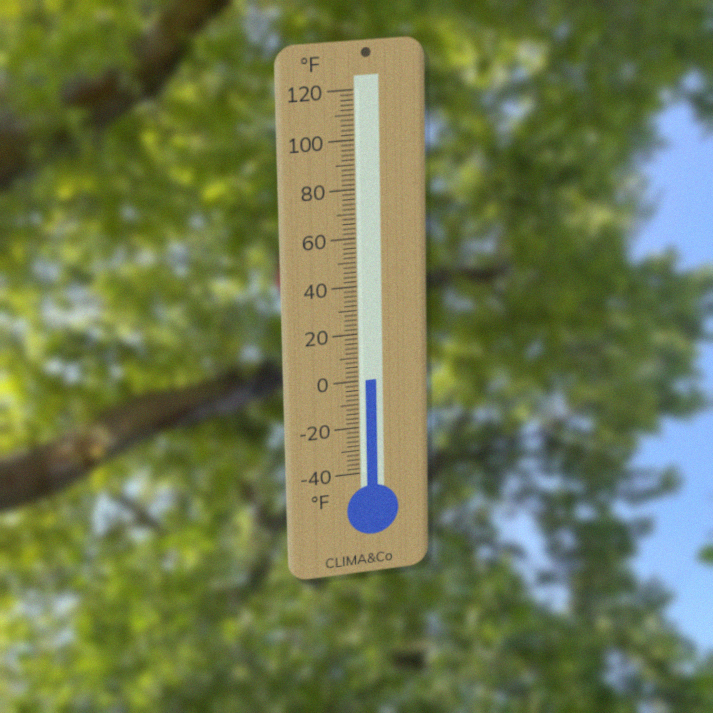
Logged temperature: 0 °F
